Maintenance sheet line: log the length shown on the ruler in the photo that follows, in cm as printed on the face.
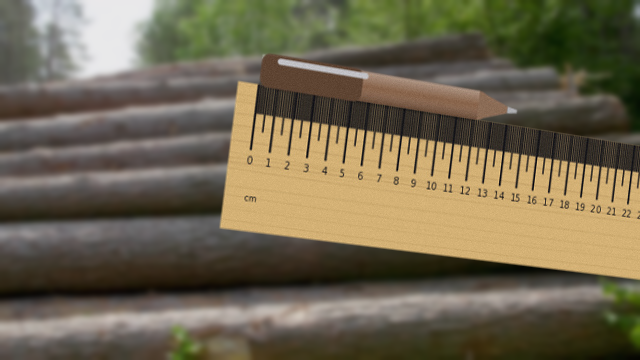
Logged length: 14.5 cm
